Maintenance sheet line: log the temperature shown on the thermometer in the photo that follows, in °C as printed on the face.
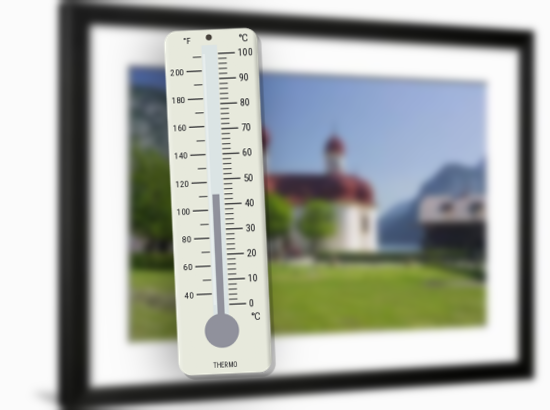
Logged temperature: 44 °C
